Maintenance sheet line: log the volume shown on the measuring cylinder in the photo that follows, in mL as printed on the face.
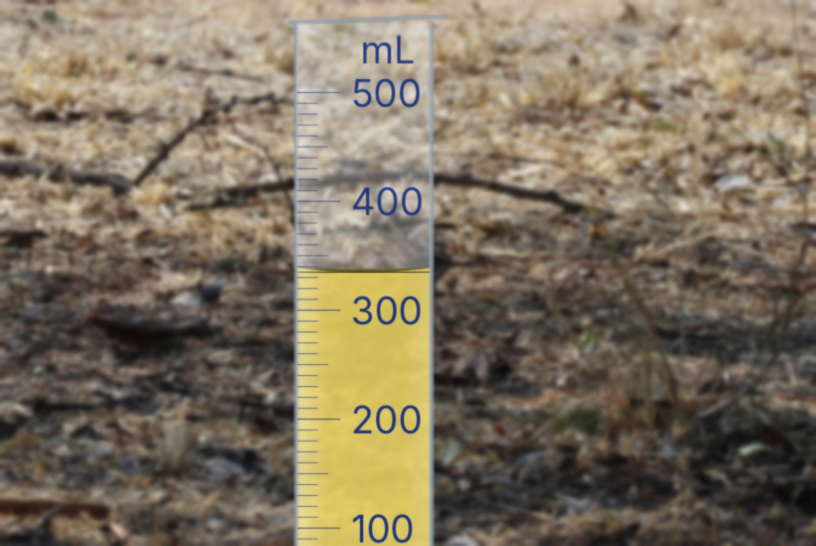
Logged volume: 335 mL
